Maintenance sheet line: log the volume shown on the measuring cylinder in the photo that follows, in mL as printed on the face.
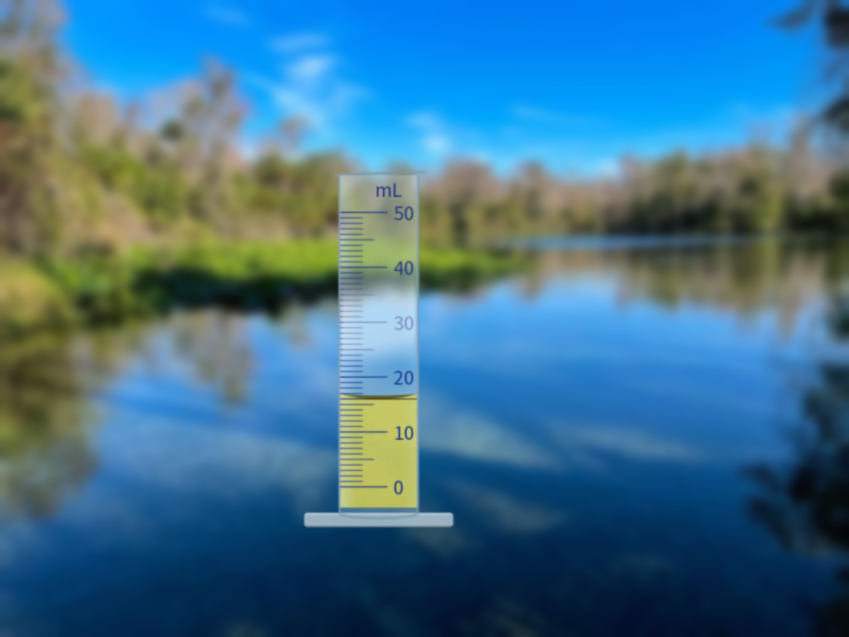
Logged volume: 16 mL
